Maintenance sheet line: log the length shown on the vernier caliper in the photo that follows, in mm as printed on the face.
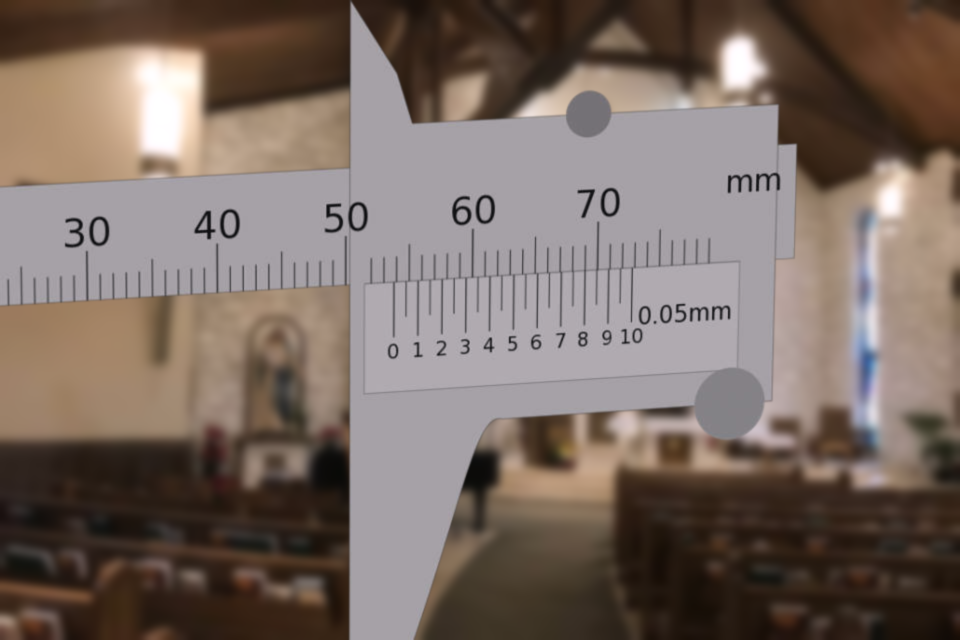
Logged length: 53.8 mm
